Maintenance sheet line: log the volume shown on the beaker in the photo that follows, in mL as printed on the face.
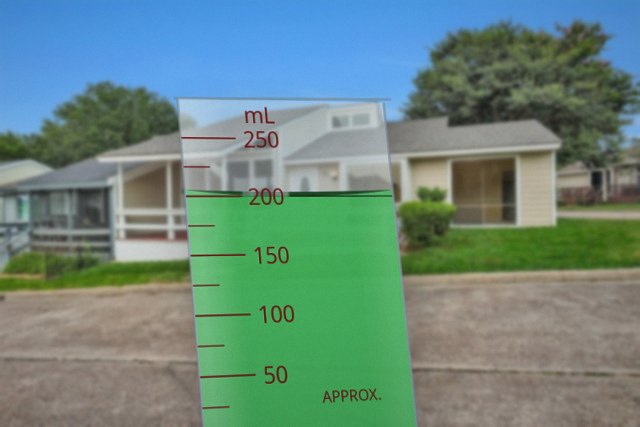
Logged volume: 200 mL
